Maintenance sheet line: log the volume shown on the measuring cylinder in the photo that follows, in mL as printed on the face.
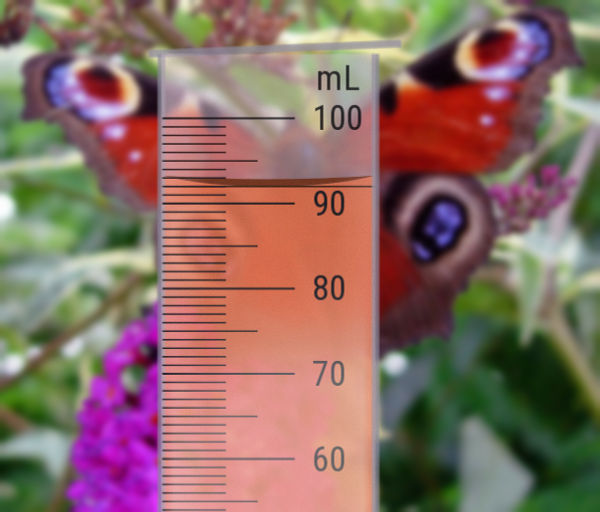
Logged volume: 92 mL
